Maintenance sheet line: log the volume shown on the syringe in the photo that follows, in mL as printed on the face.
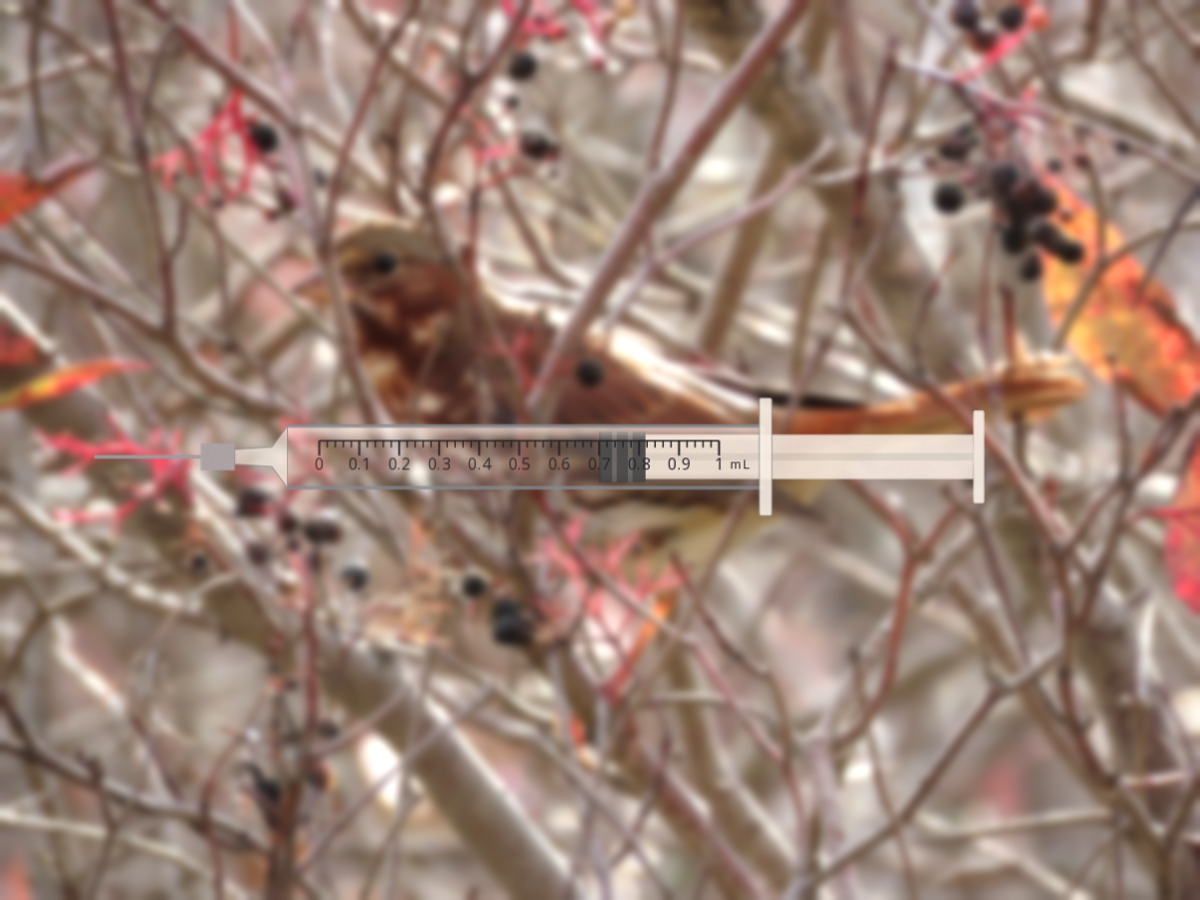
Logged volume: 0.7 mL
